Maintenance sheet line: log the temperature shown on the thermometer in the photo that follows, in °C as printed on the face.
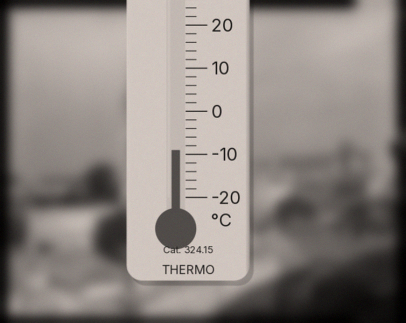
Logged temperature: -9 °C
